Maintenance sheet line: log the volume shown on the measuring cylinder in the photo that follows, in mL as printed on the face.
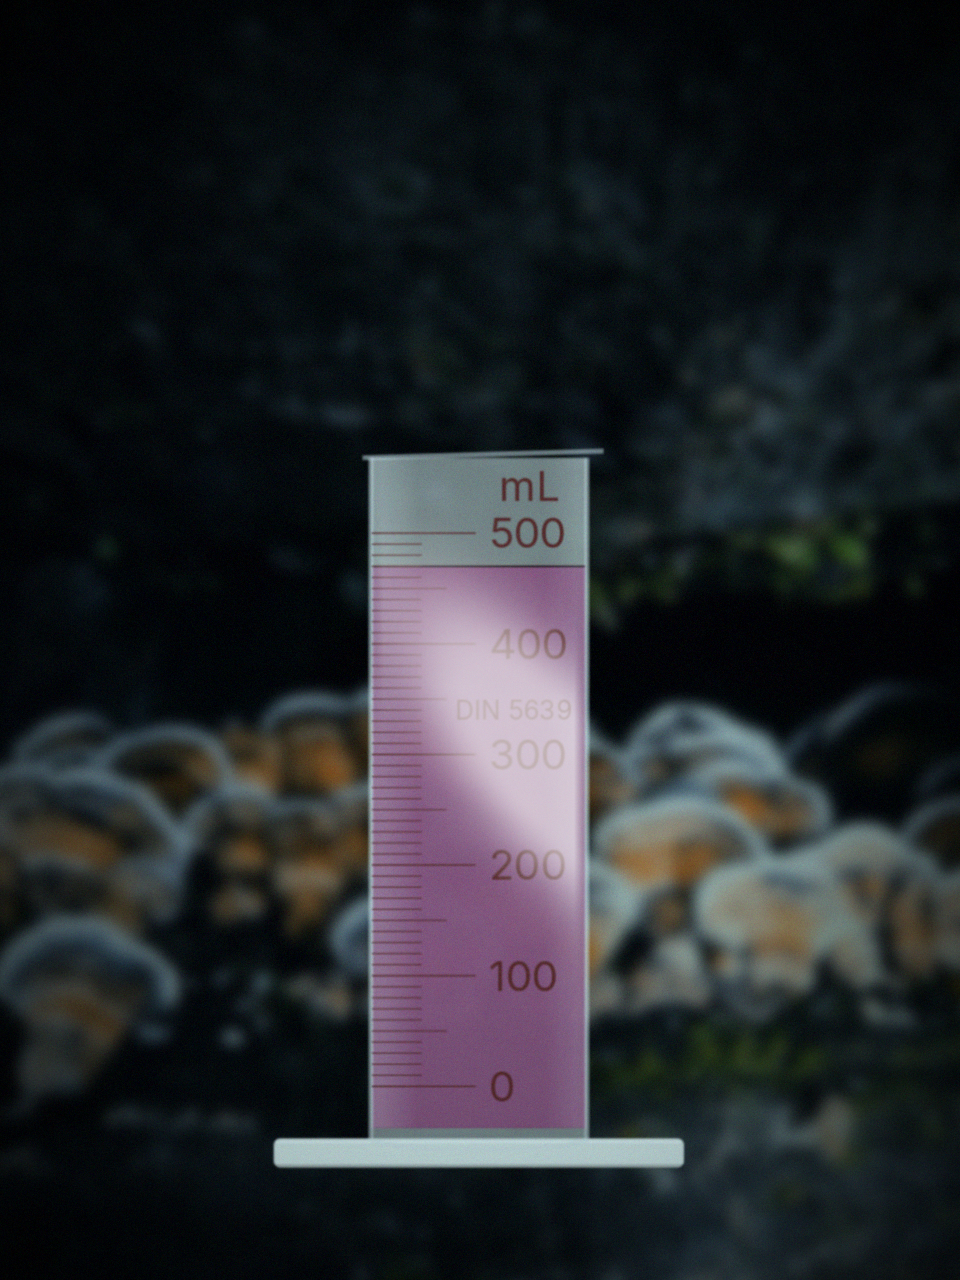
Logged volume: 470 mL
